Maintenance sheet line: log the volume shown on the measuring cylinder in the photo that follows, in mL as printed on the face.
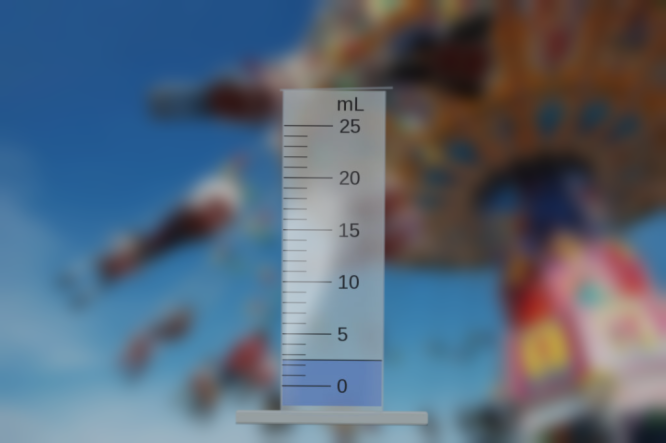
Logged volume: 2.5 mL
